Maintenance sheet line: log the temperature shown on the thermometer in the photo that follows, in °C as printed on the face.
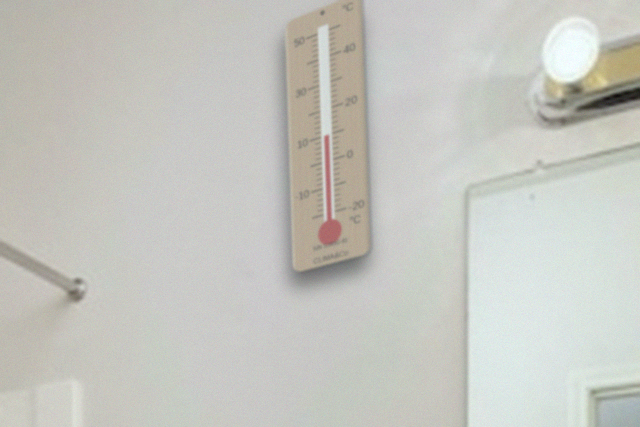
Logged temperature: 10 °C
